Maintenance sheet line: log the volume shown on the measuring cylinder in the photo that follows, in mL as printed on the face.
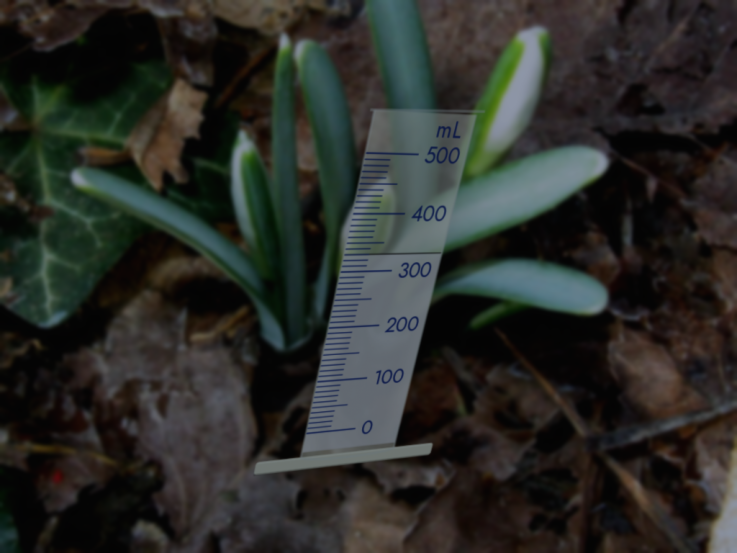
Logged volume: 330 mL
